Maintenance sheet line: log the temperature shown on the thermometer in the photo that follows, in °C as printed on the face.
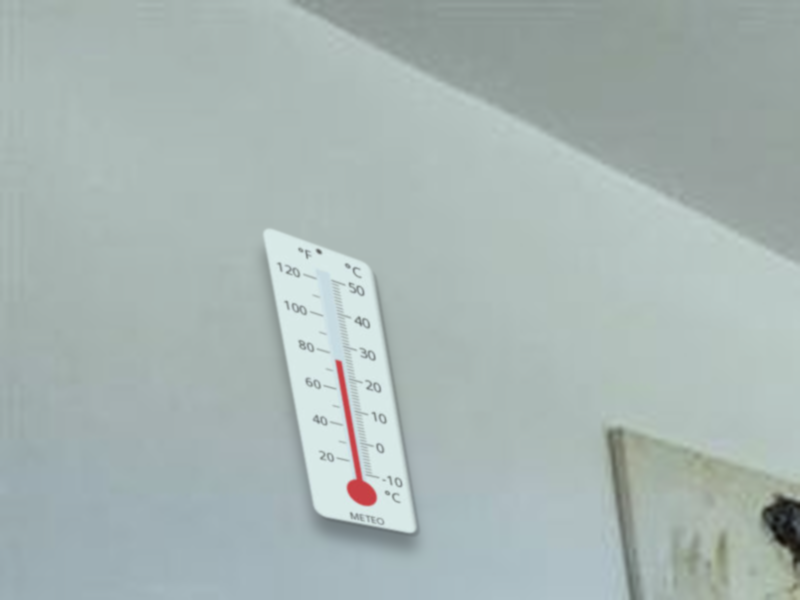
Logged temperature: 25 °C
